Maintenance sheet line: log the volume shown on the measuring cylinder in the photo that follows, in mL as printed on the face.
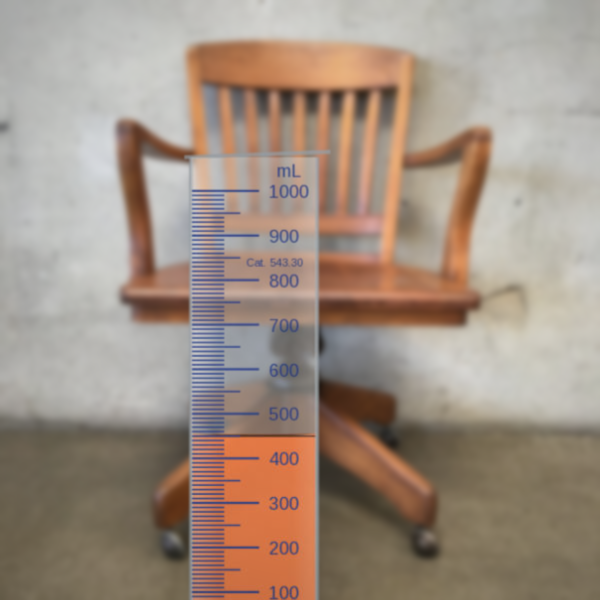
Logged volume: 450 mL
